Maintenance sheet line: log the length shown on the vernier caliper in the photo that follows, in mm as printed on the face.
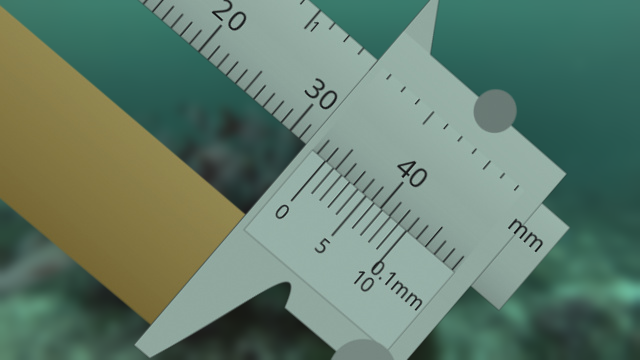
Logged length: 33.9 mm
